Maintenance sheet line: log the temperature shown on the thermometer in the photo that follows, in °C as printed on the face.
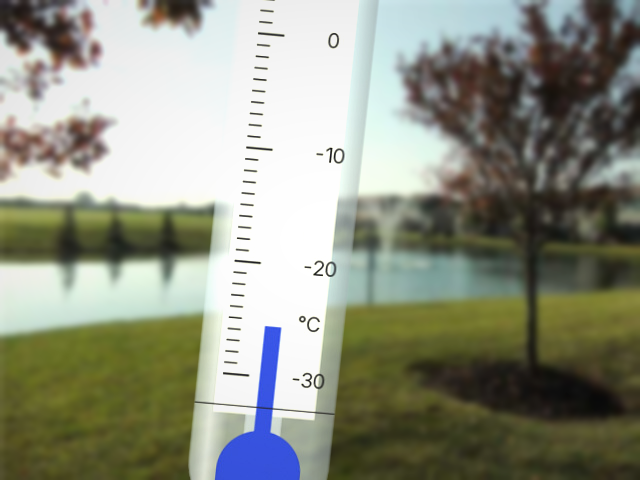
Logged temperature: -25.5 °C
